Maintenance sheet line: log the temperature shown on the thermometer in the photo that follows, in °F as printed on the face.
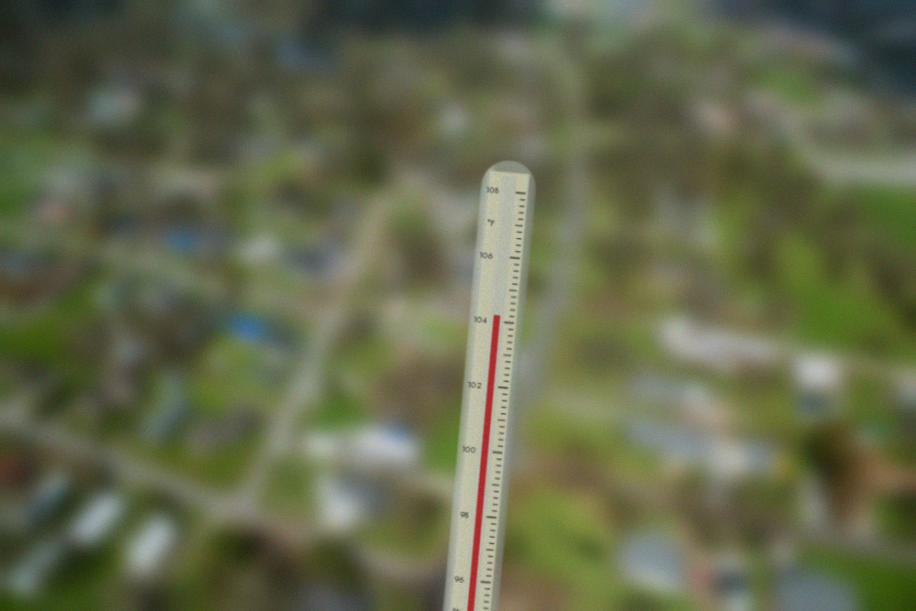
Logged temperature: 104.2 °F
